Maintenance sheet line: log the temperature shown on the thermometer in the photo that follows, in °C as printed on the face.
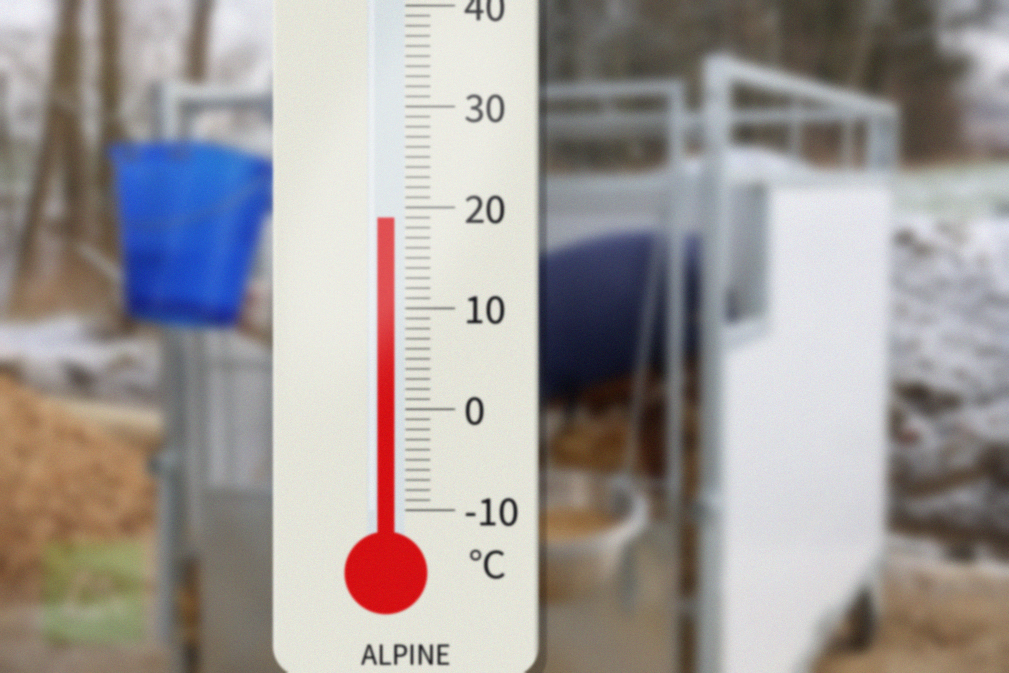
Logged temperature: 19 °C
